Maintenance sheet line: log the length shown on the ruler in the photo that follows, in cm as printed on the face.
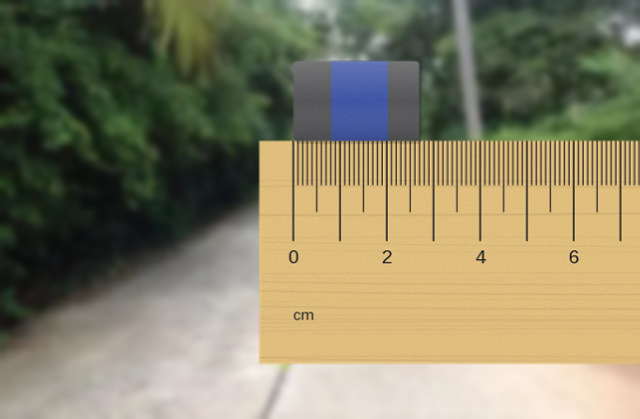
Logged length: 2.7 cm
